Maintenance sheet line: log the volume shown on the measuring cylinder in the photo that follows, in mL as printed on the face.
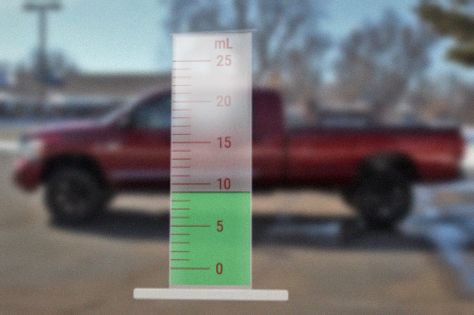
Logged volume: 9 mL
